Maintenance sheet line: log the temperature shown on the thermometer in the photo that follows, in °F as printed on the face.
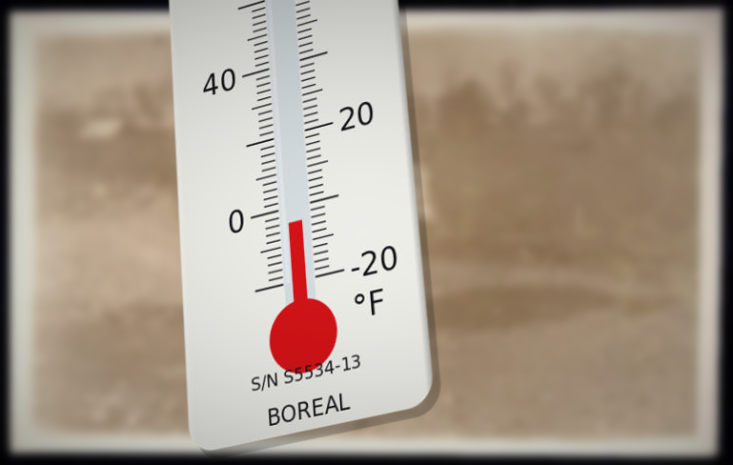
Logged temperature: -4 °F
